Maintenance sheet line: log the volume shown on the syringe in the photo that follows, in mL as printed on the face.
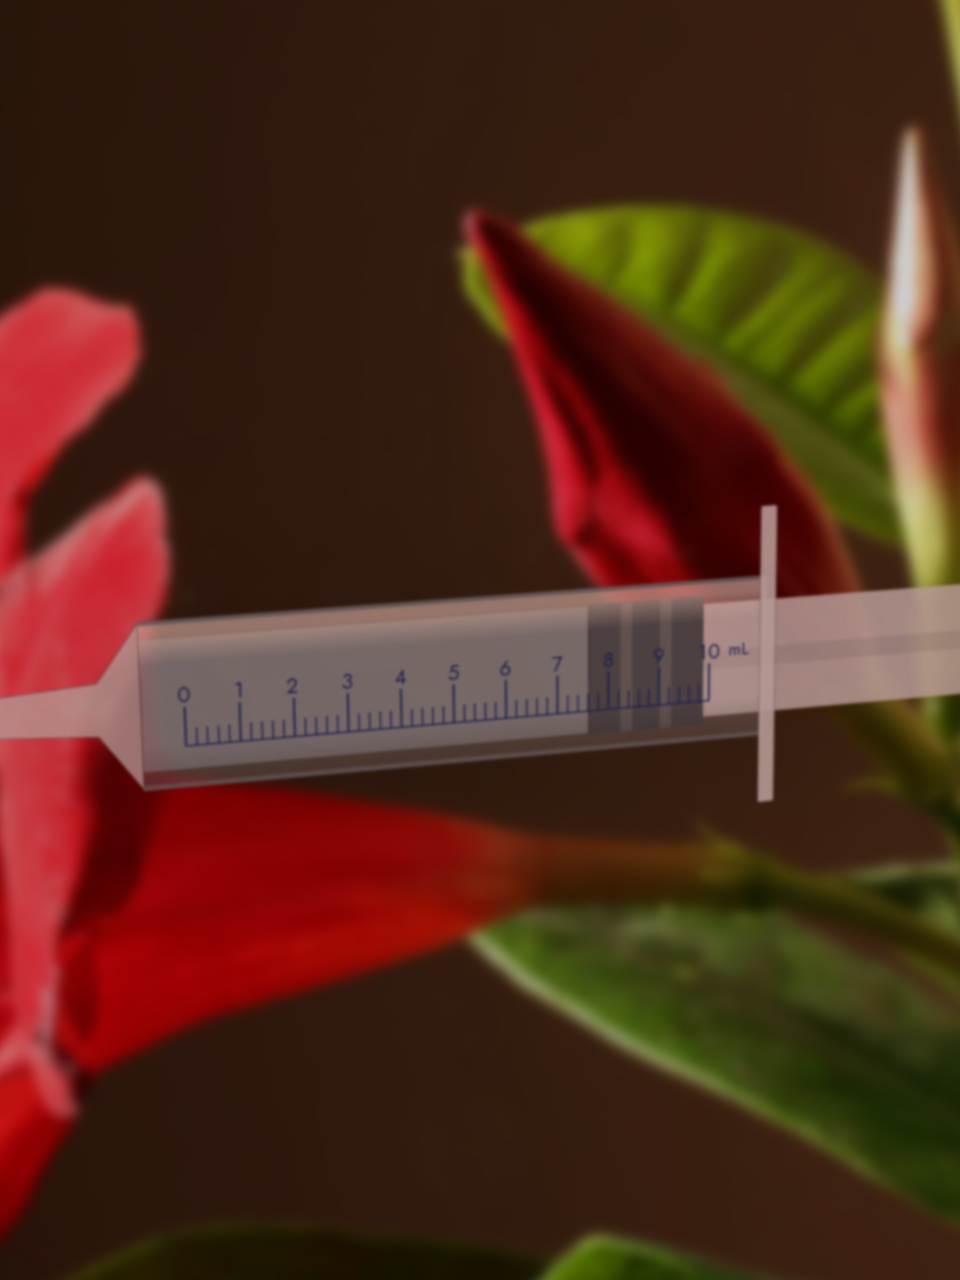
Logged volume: 7.6 mL
